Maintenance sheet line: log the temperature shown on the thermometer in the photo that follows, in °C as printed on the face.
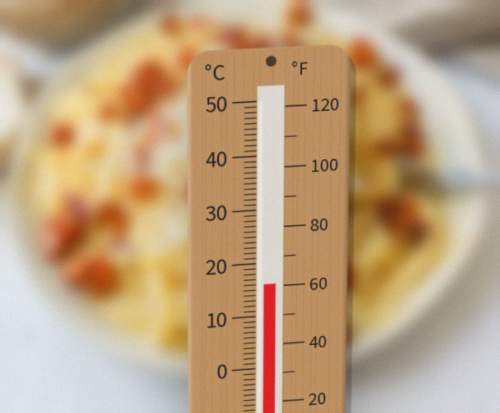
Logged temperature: 16 °C
